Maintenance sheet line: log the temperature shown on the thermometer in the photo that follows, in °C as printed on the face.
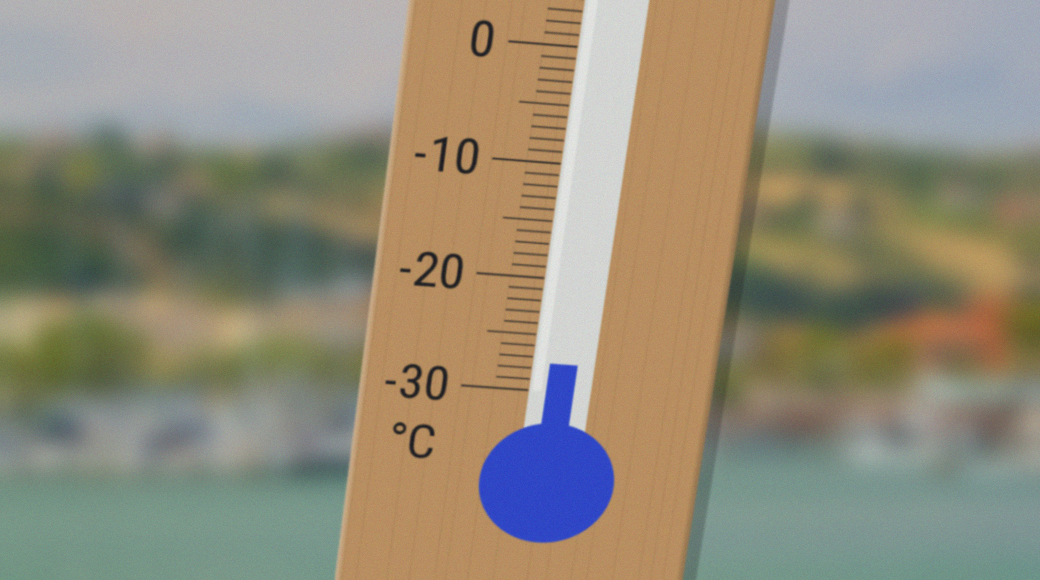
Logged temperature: -27.5 °C
